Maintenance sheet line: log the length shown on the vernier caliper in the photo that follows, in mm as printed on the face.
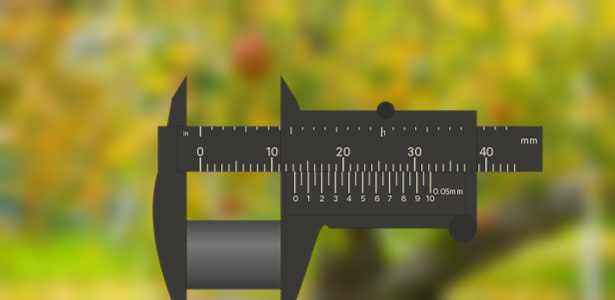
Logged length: 13.2 mm
